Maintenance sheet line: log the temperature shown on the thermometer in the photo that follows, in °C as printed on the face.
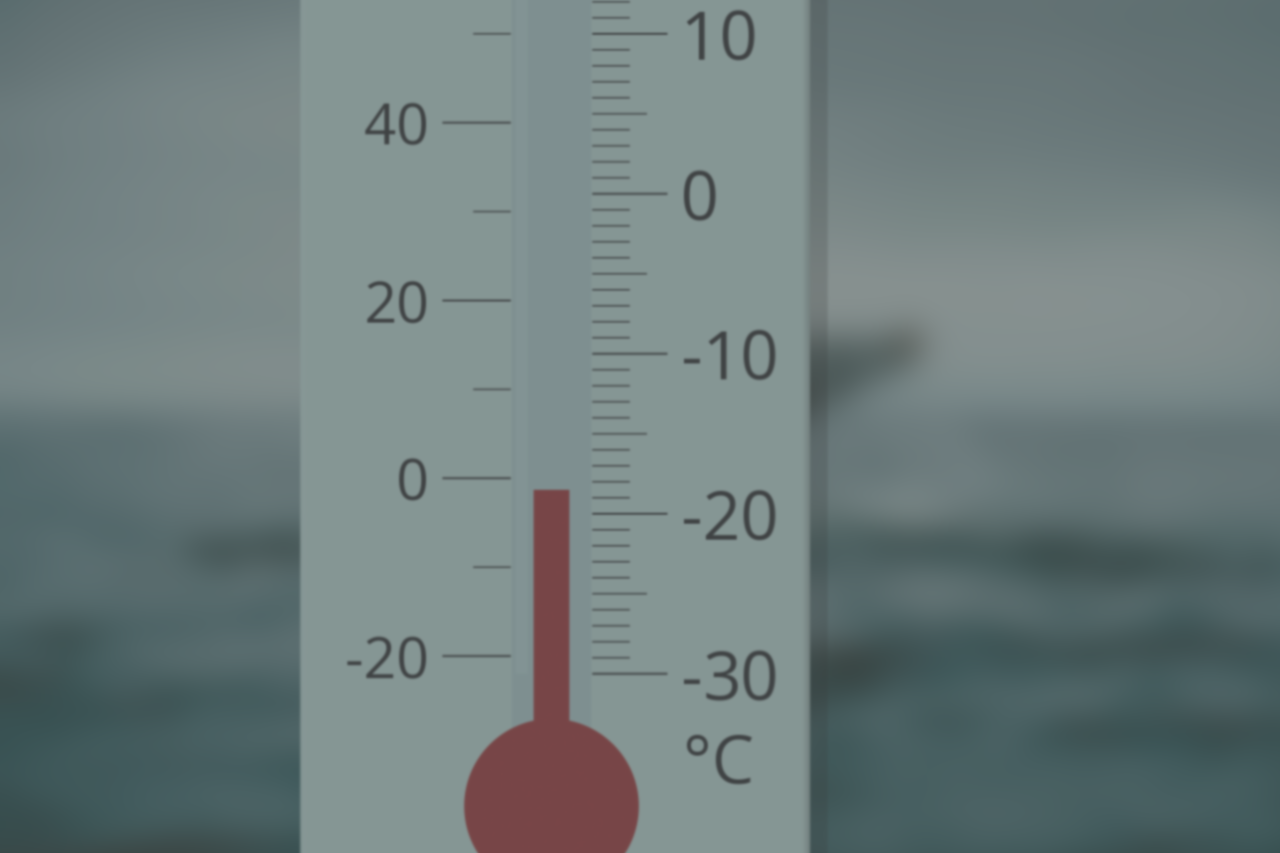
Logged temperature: -18.5 °C
